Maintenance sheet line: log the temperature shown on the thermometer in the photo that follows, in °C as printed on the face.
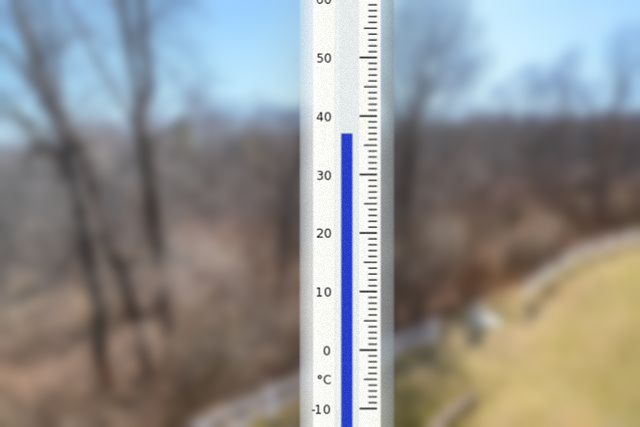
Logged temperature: 37 °C
